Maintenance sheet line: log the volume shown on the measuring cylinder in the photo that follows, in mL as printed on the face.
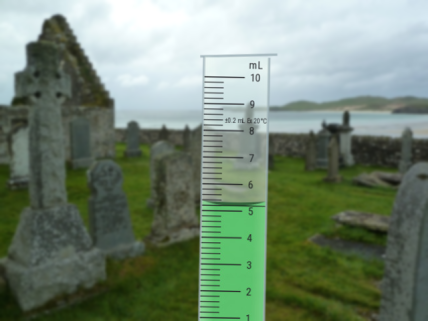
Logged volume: 5.2 mL
